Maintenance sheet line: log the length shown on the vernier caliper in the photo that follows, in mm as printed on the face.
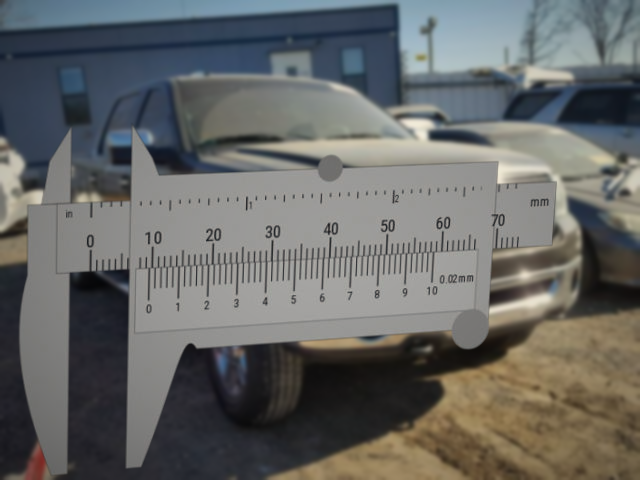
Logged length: 9.5 mm
